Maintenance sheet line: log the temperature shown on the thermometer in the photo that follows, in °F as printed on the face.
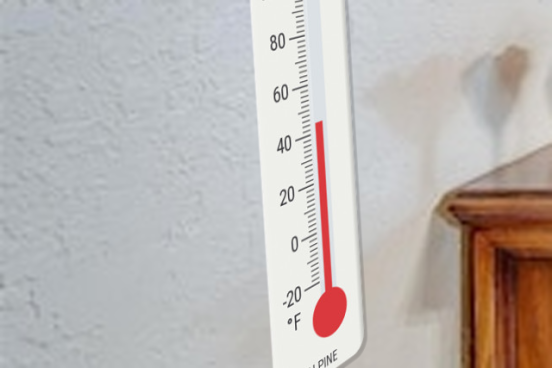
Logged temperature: 44 °F
